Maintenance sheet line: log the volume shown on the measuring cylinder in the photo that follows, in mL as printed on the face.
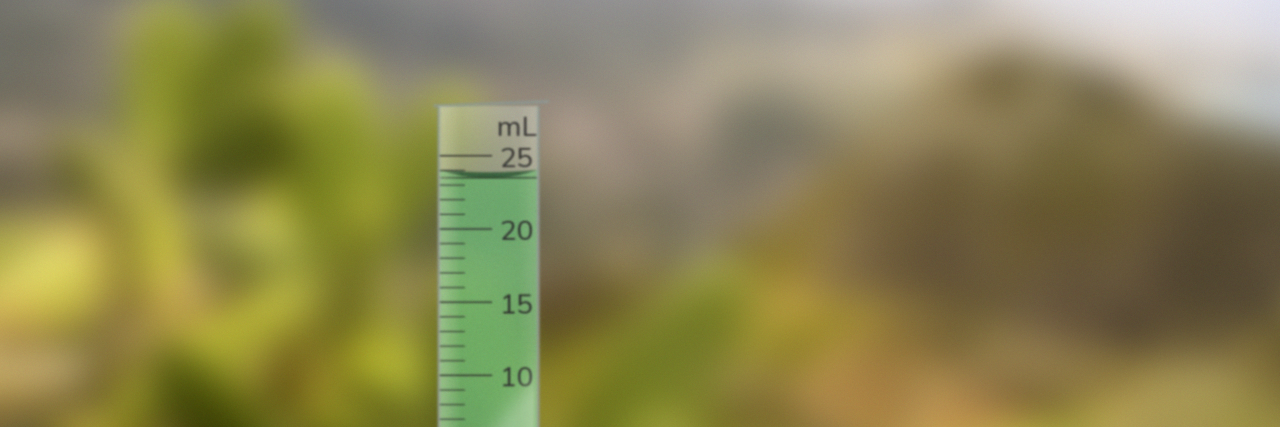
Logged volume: 23.5 mL
